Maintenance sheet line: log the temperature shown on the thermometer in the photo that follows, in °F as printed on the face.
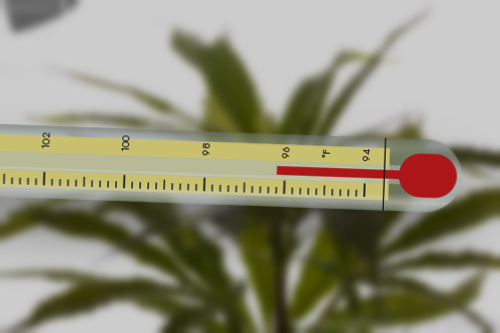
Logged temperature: 96.2 °F
